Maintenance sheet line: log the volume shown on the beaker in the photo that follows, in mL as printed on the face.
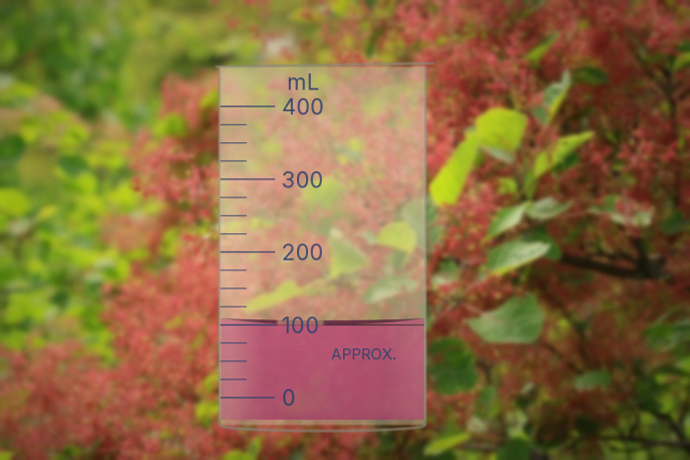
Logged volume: 100 mL
